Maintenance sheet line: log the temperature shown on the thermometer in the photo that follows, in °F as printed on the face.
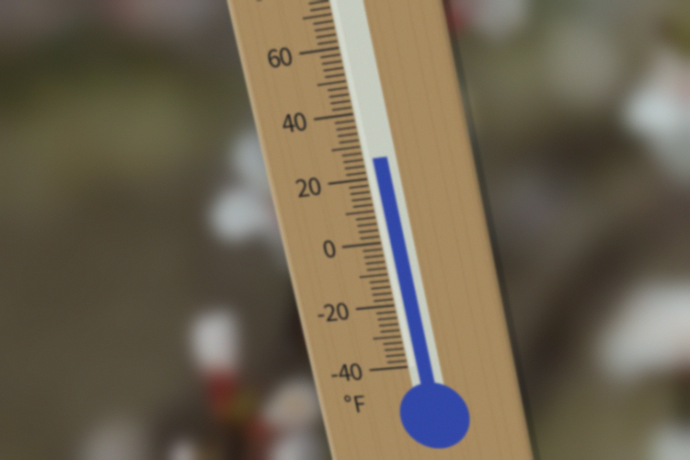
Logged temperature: 26 °F
